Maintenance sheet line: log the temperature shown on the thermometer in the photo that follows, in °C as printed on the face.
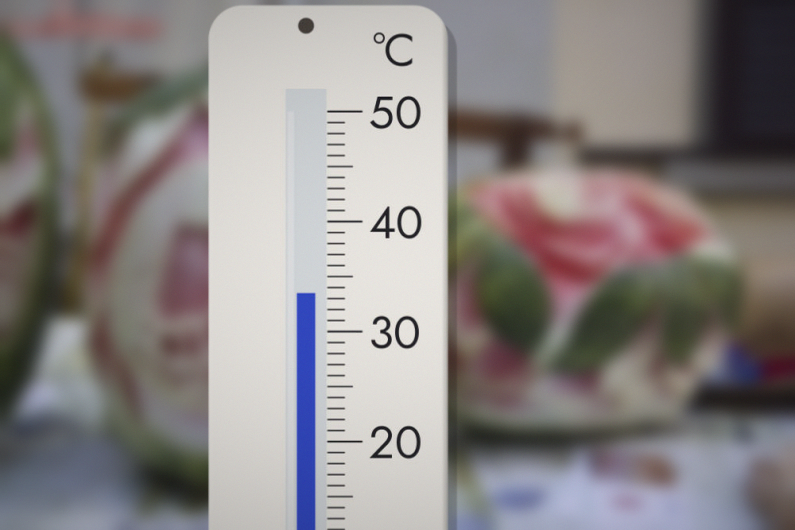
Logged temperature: 33.5 °C
